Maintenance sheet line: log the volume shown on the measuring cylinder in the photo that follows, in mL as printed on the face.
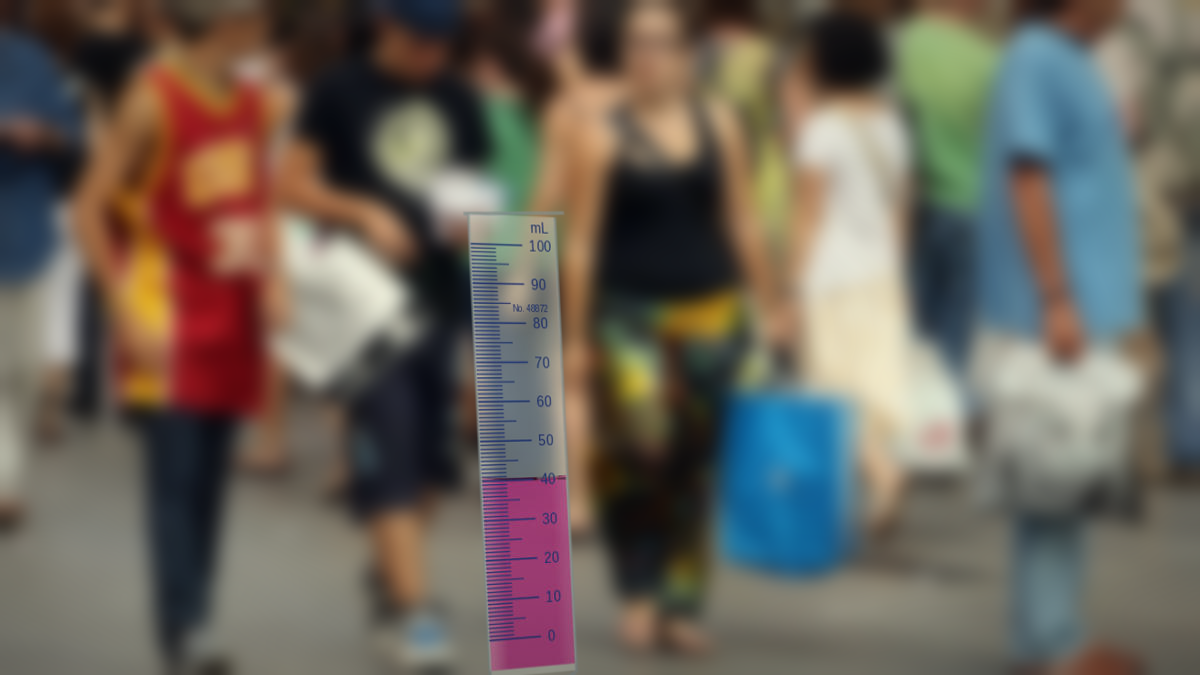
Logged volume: 40 mL
